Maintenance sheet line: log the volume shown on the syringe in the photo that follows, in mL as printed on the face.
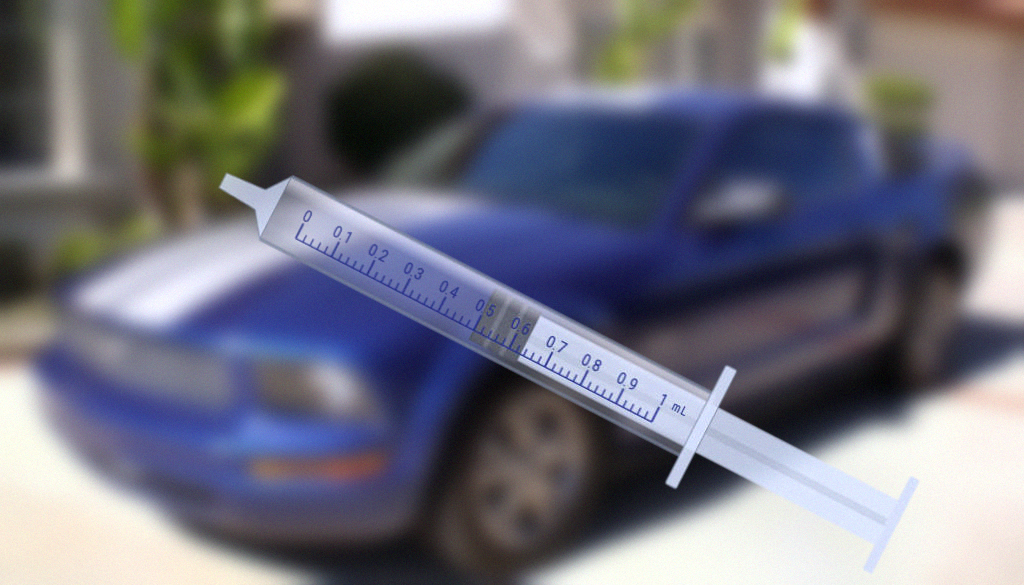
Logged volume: 0.5 mL
